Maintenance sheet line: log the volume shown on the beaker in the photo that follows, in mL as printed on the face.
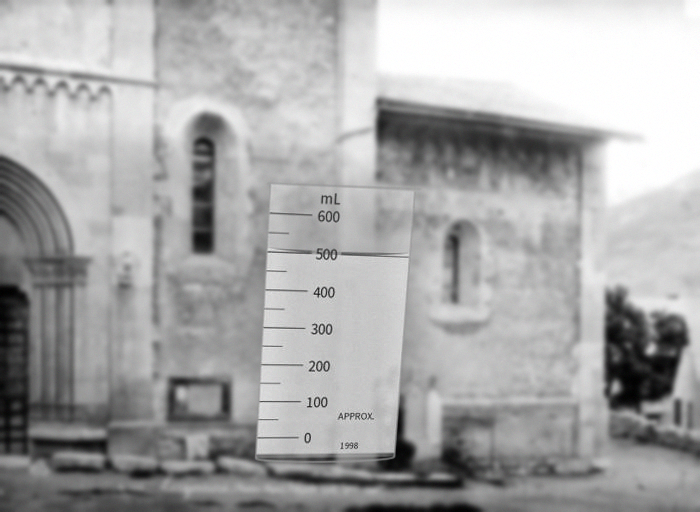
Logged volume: 500 mL
